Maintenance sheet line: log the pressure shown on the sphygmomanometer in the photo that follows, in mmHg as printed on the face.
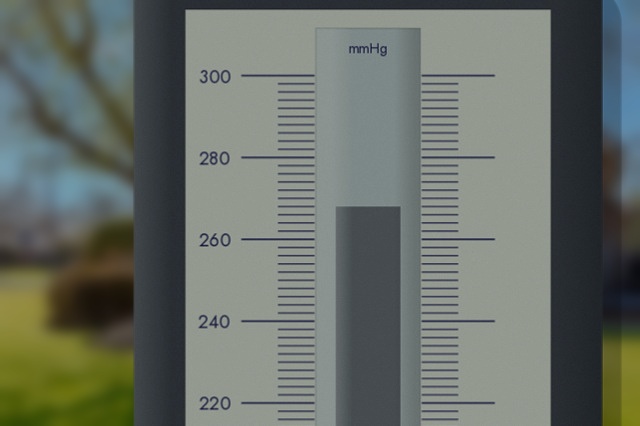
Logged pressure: 268 mmHg
